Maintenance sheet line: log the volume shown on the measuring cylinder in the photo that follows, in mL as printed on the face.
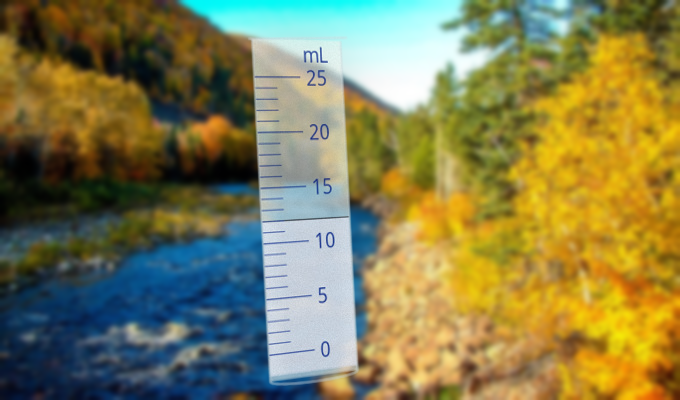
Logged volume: 12 mL
